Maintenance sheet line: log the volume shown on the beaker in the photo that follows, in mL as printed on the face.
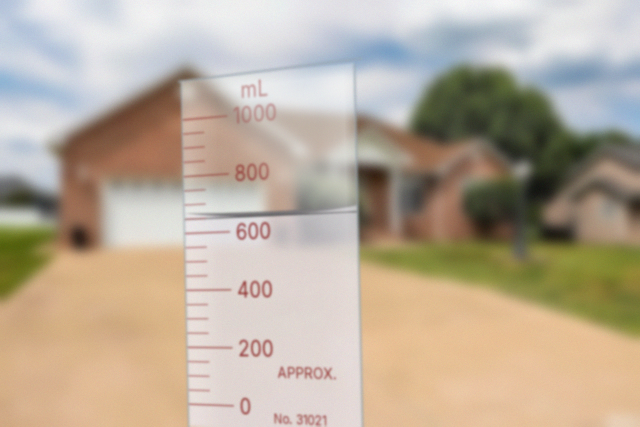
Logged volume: 650 mL
